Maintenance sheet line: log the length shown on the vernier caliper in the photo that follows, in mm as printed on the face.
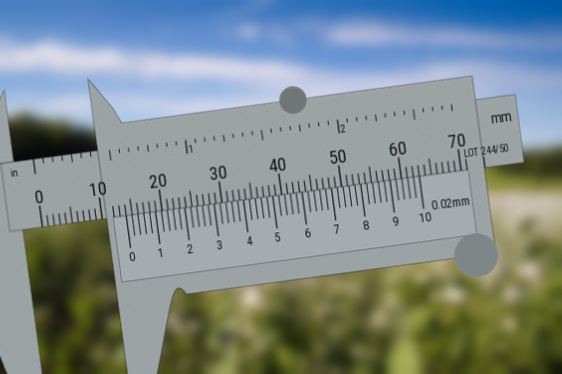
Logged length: 14.0 mm
